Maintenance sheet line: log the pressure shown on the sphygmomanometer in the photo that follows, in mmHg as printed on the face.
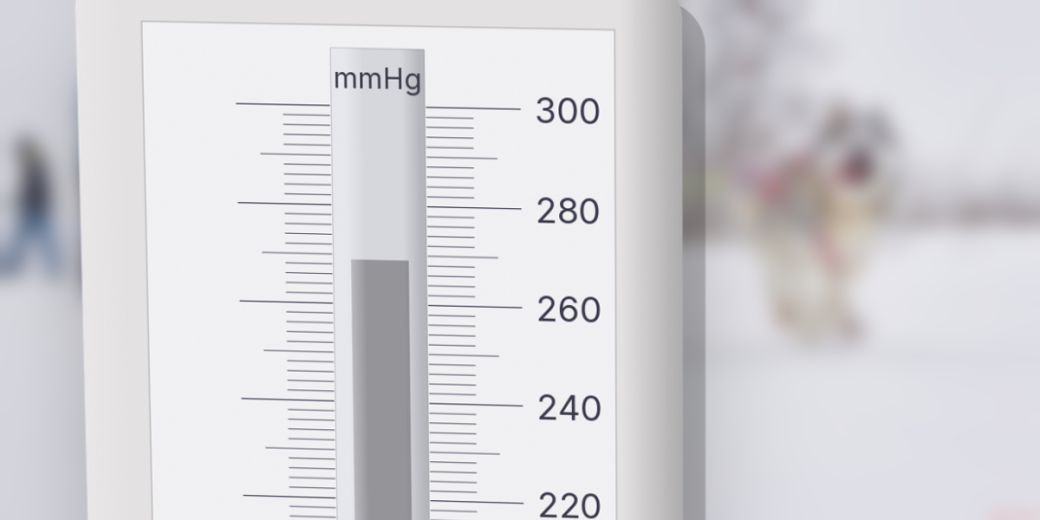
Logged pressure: 269 mmHg
